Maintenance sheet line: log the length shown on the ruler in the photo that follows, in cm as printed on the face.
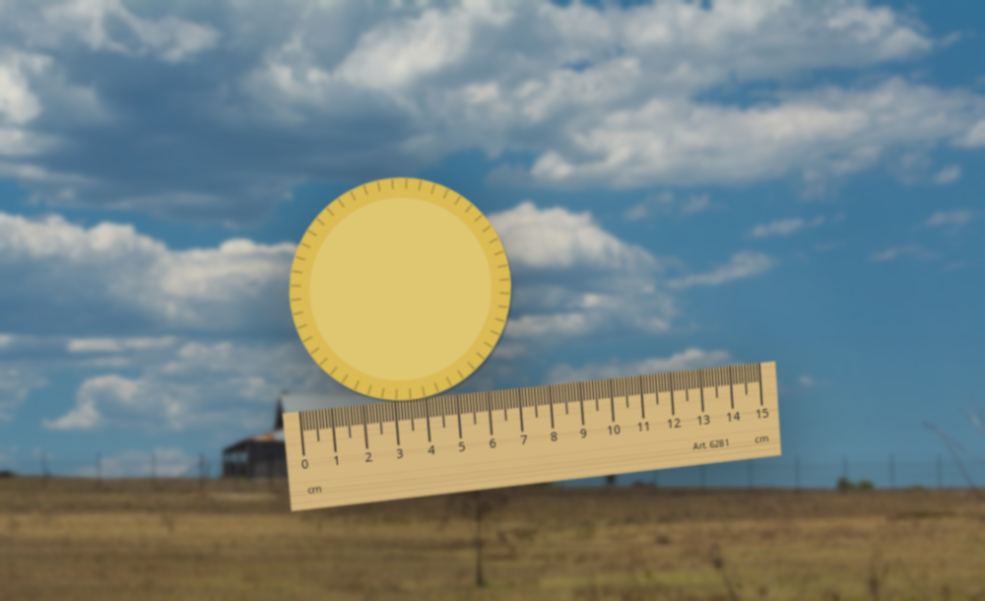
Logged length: 7 cm
